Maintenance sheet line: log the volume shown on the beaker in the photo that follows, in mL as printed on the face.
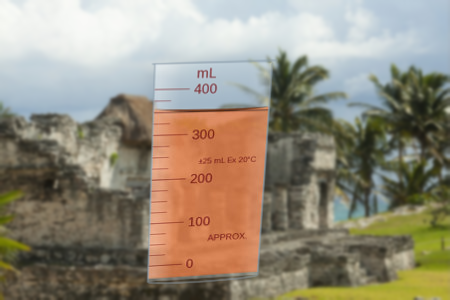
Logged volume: 350 mL
